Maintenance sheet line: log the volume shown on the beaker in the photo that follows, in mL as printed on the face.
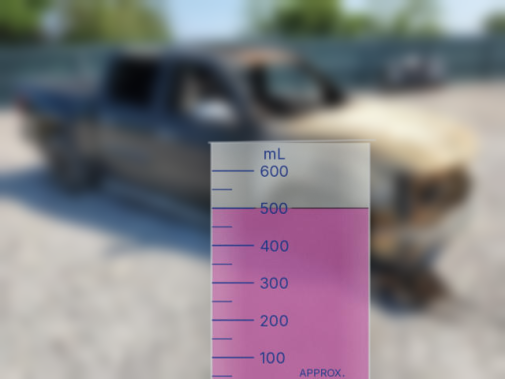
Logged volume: 500 mL
